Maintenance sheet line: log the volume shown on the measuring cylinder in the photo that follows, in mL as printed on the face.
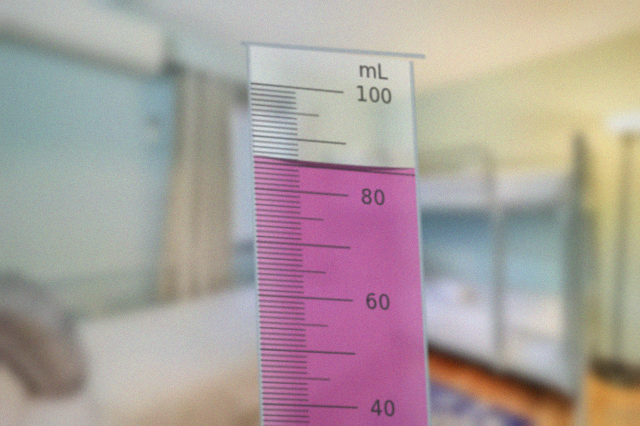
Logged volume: 85 mL
